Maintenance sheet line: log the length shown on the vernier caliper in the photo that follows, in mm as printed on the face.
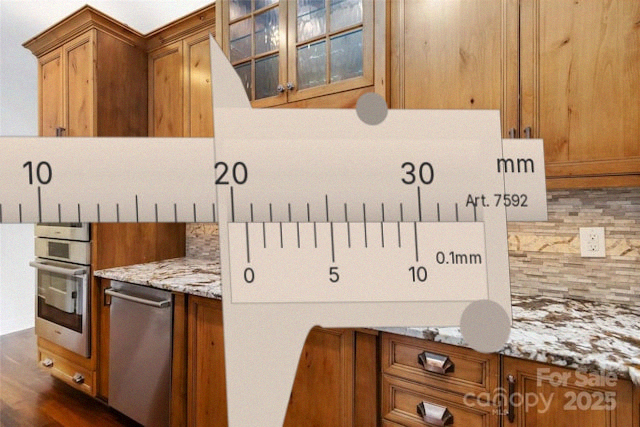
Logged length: 20.7 mm
